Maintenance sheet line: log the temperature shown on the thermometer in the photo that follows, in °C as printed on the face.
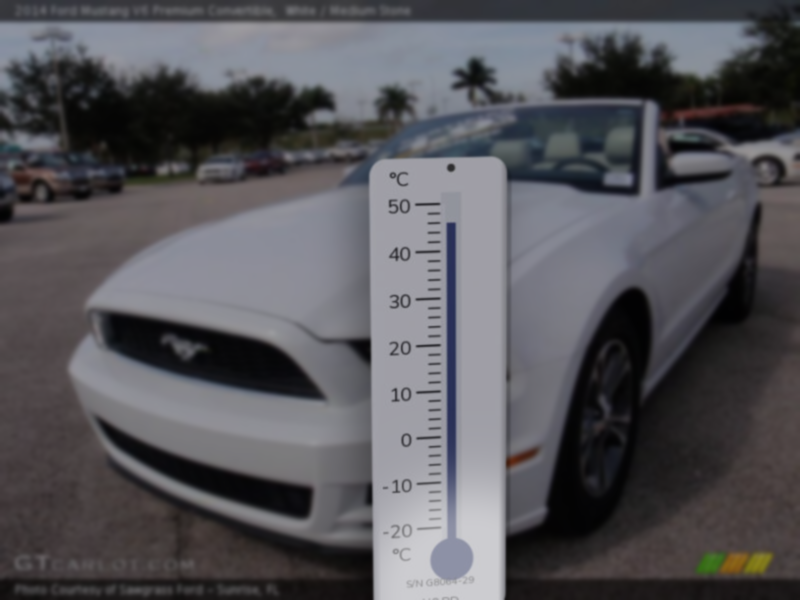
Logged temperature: 46 °C
